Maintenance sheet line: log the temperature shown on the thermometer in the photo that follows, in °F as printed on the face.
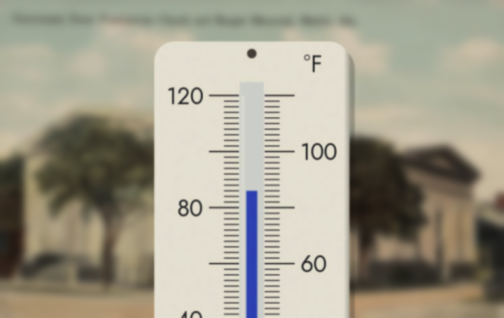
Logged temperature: 86 °F
